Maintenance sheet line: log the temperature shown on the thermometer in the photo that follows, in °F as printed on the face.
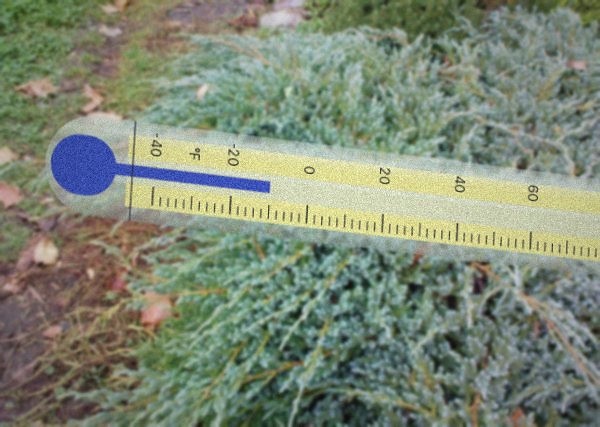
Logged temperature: -10 °F
